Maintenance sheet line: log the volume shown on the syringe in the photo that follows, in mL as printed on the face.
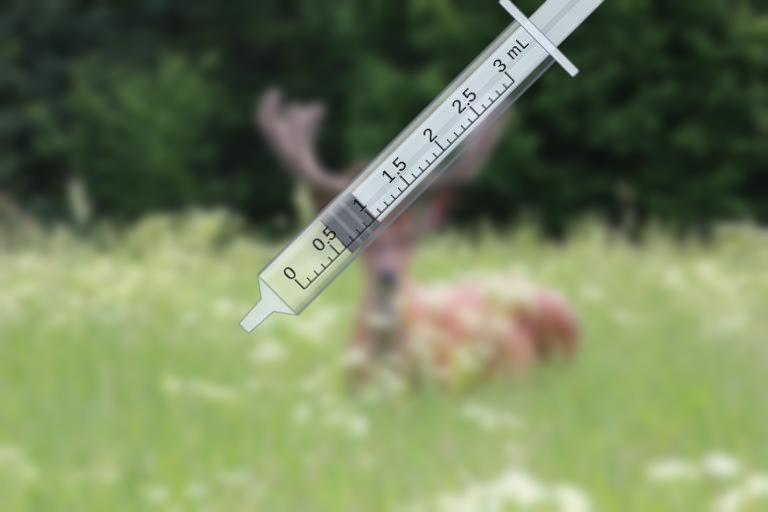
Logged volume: 0.6 mL
